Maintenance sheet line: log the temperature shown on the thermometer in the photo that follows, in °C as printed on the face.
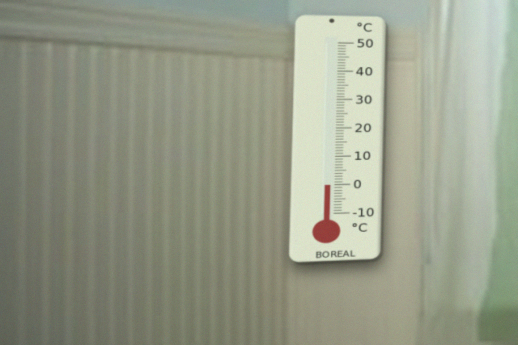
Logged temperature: 0 °C
